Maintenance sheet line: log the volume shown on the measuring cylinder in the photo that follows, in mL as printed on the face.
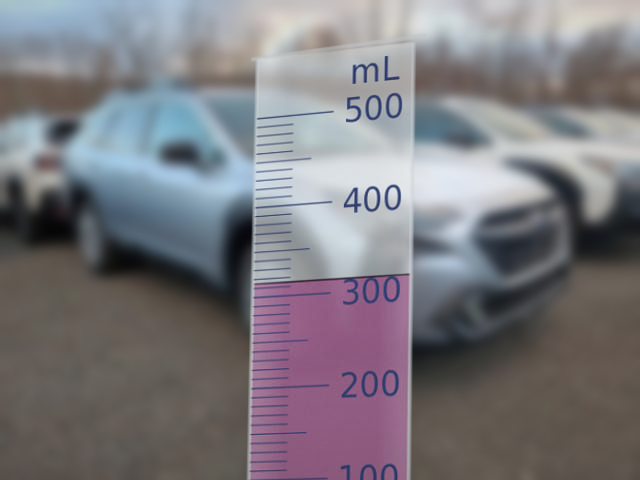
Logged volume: 315 mL
